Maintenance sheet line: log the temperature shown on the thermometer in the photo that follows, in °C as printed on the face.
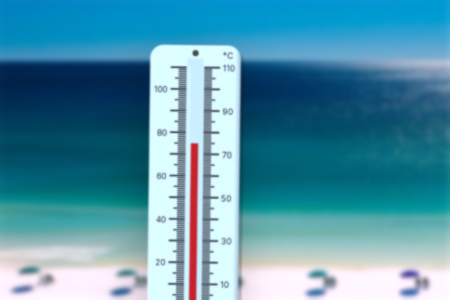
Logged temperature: 75 °C
